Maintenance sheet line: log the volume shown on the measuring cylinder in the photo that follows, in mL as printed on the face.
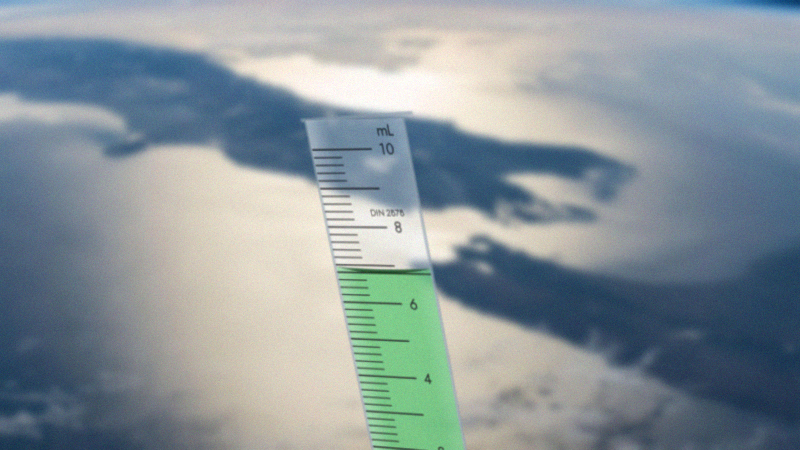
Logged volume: 6.8 mL
